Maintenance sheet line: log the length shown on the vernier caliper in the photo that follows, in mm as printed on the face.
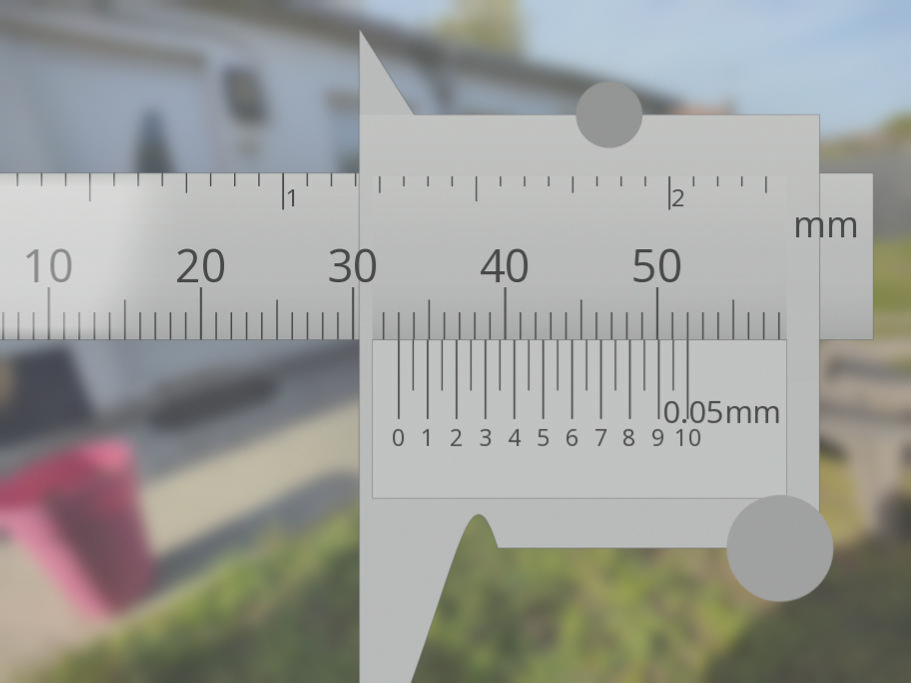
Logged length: 33.0 mm
